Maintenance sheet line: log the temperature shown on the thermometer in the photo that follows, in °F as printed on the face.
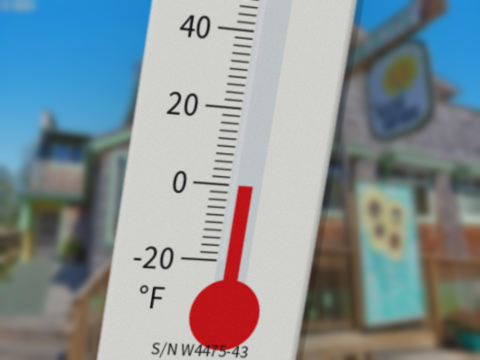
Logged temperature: 0 °F
